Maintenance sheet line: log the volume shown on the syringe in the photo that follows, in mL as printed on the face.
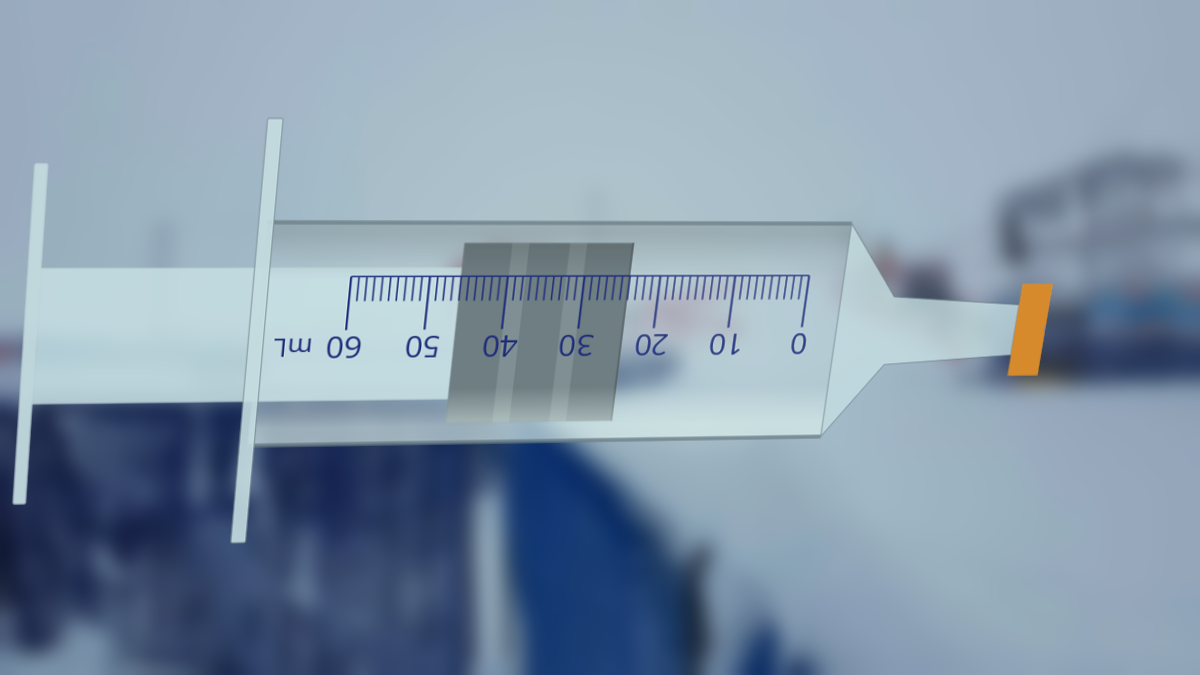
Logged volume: 24 mL
